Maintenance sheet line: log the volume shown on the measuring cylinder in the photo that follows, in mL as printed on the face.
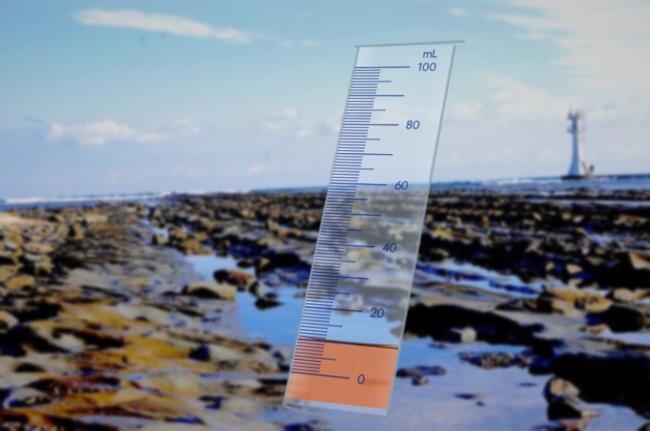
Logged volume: 10 mL
